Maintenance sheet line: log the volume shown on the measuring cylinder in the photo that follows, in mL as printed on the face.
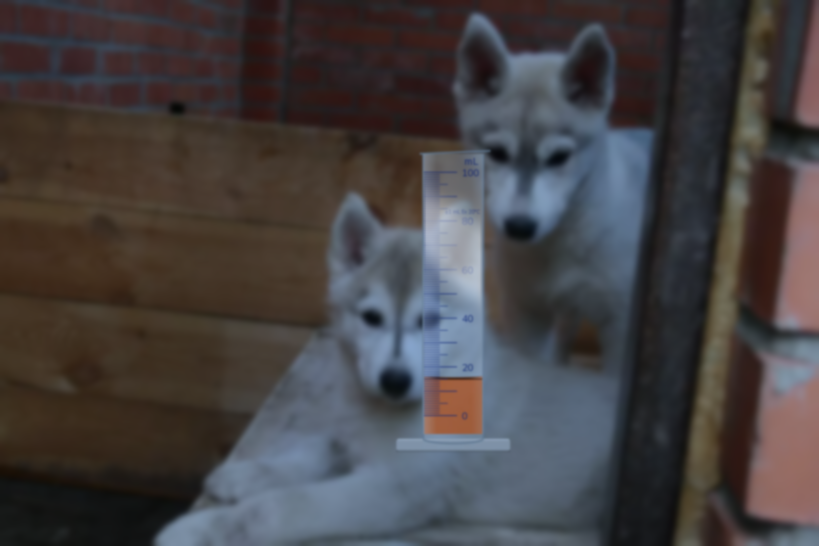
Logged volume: 15 mL
